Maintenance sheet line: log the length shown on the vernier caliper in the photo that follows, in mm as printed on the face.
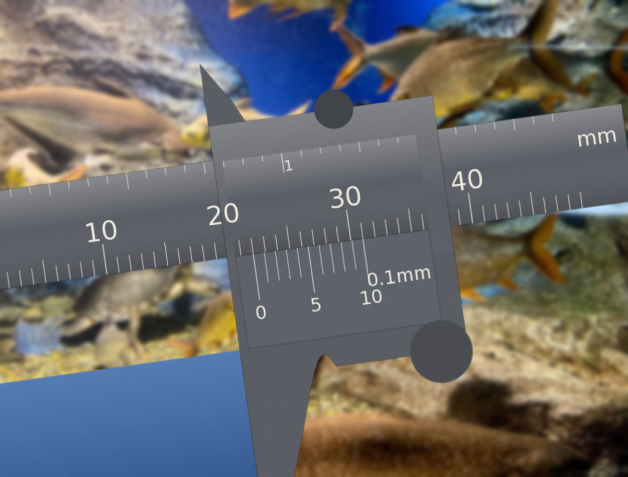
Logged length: 22.0 mm
